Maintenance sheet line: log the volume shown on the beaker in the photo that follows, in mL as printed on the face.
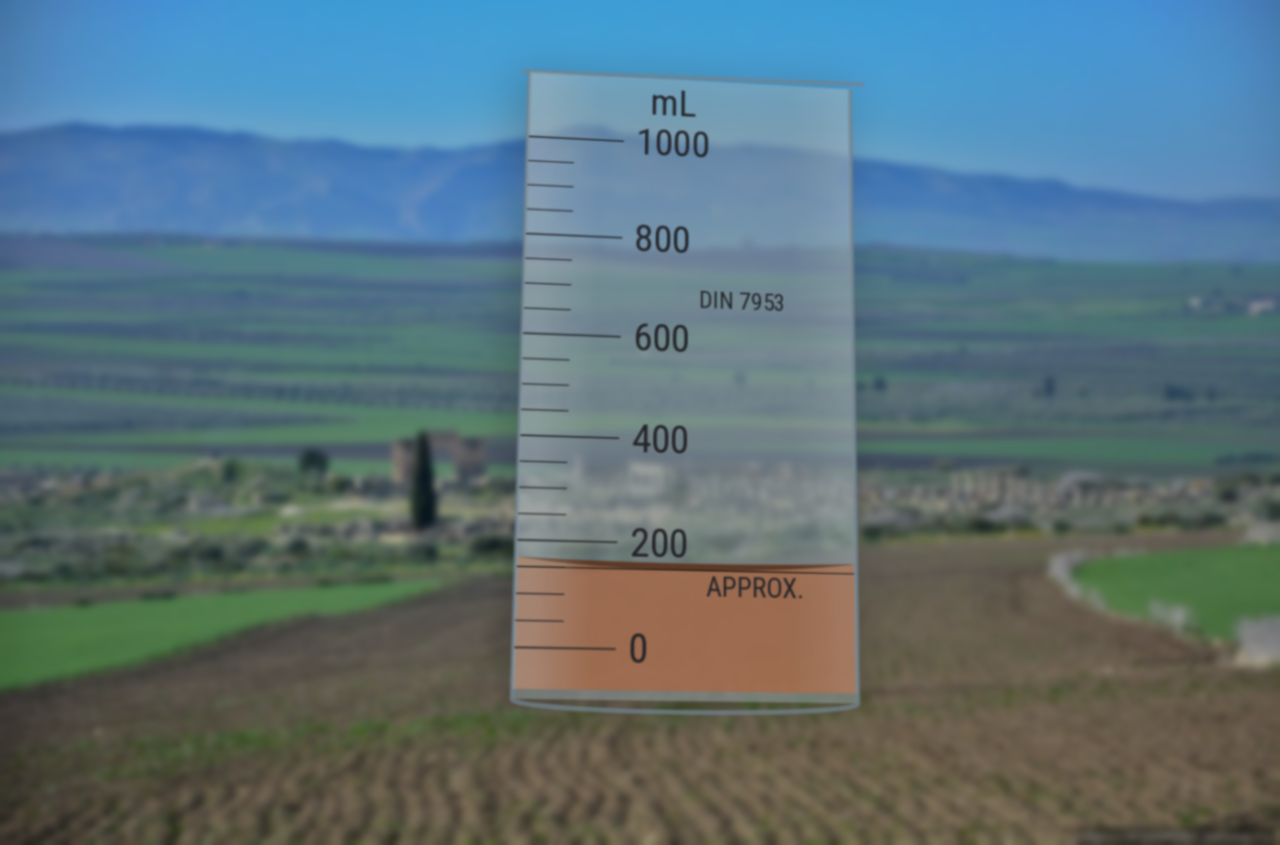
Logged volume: 150 mL
